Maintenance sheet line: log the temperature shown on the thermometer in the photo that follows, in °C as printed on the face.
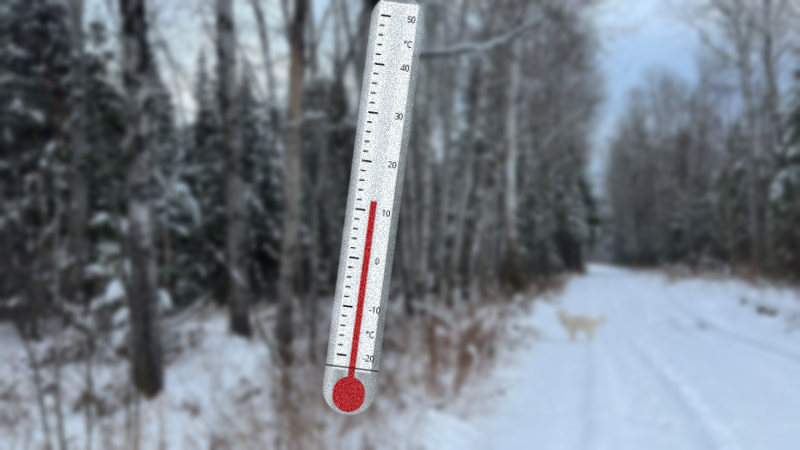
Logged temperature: 12 °C
